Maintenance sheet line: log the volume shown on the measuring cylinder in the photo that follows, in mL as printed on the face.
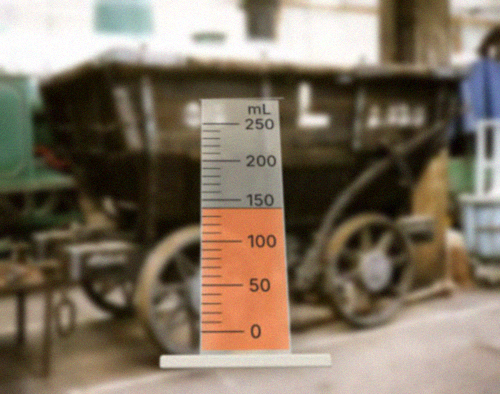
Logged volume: 140 mL
